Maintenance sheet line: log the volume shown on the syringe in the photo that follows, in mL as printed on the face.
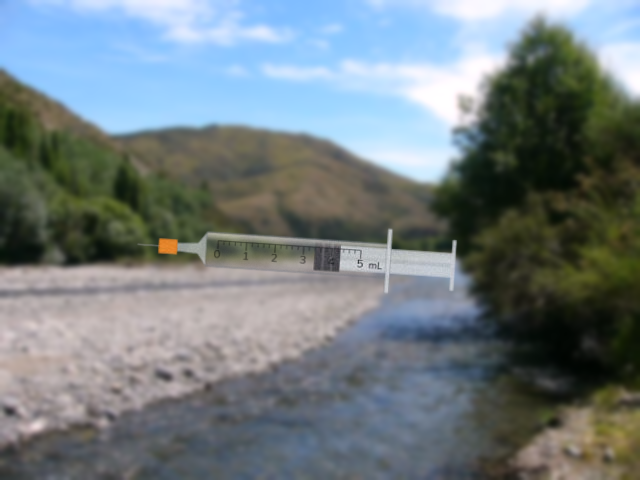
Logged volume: 3.4 mL
